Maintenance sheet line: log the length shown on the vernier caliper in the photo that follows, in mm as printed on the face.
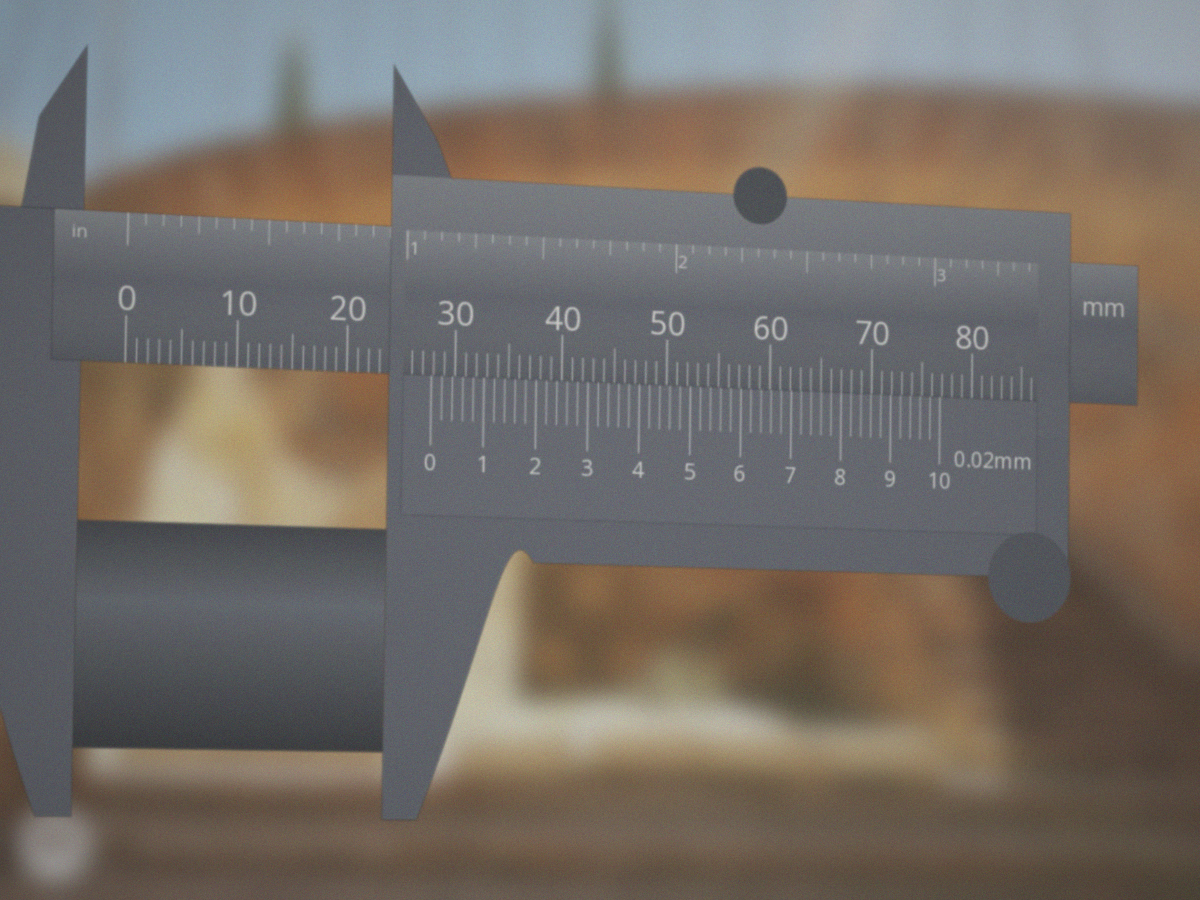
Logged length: 27.8 mm
